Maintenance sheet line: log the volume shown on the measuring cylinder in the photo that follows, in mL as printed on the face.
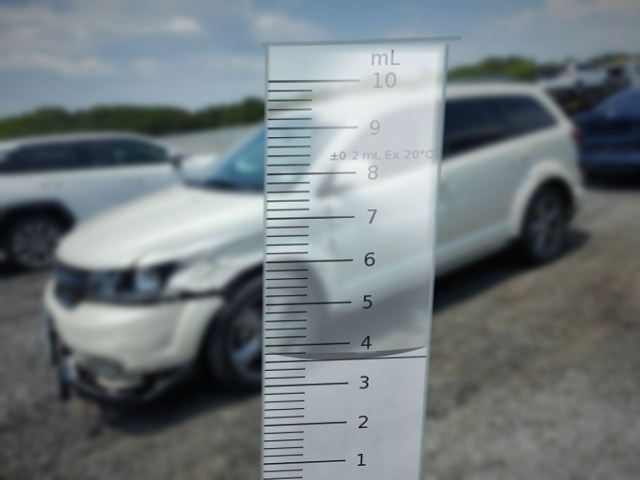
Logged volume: 3.6 mL
